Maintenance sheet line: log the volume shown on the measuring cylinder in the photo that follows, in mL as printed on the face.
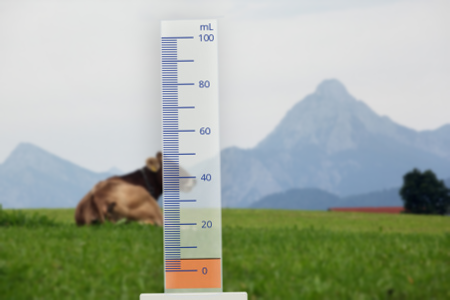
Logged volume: 5 mL
